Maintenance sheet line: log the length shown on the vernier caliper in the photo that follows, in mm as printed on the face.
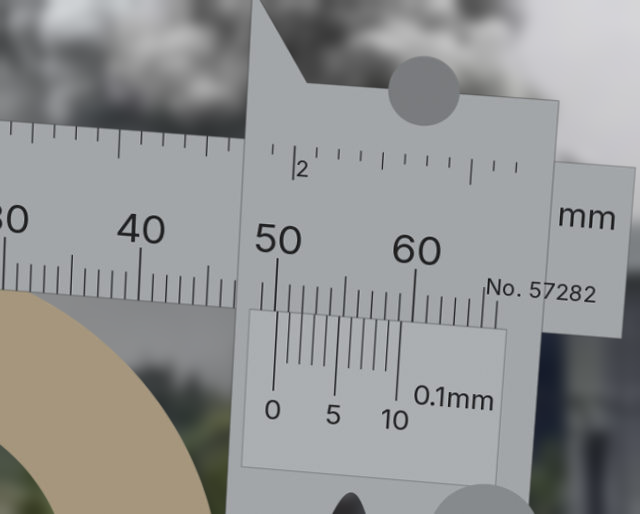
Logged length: 50.2 mm
